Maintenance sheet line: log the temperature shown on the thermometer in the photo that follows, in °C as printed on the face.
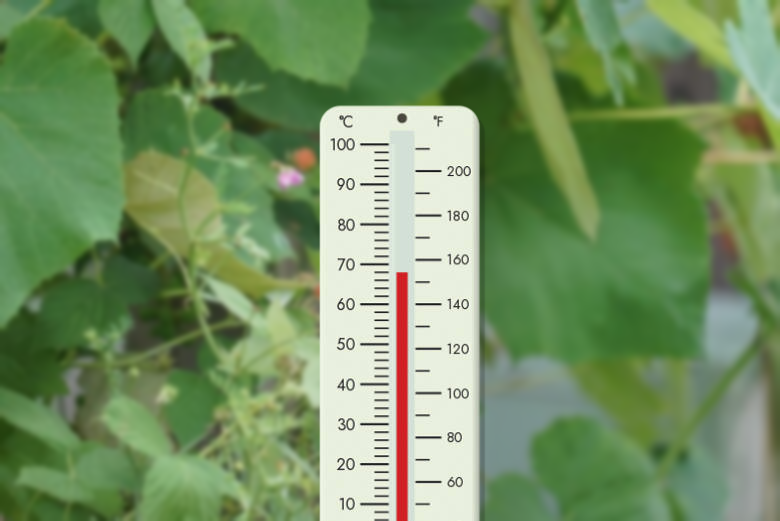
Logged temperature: 68 °C
